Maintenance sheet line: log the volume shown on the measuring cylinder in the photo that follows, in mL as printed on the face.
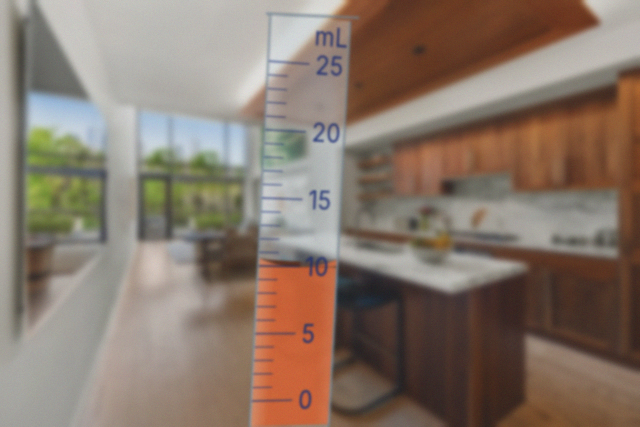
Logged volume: 10 mL
